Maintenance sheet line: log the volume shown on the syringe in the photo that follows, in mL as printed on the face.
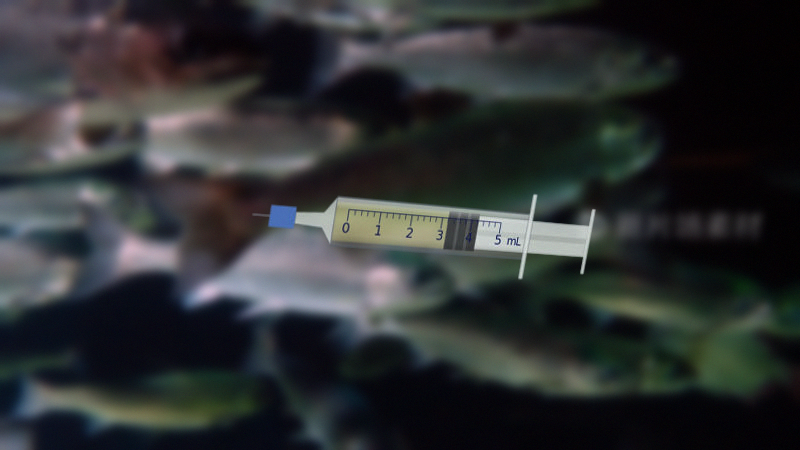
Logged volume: 3.2 mL
